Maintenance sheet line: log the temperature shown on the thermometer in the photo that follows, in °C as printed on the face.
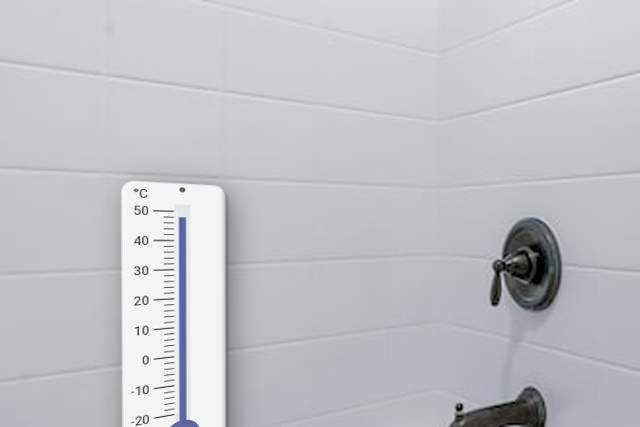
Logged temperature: 48 °C
